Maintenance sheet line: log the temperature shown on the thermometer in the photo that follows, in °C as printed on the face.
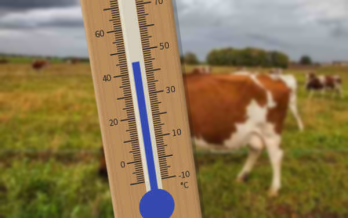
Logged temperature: 45 °C
